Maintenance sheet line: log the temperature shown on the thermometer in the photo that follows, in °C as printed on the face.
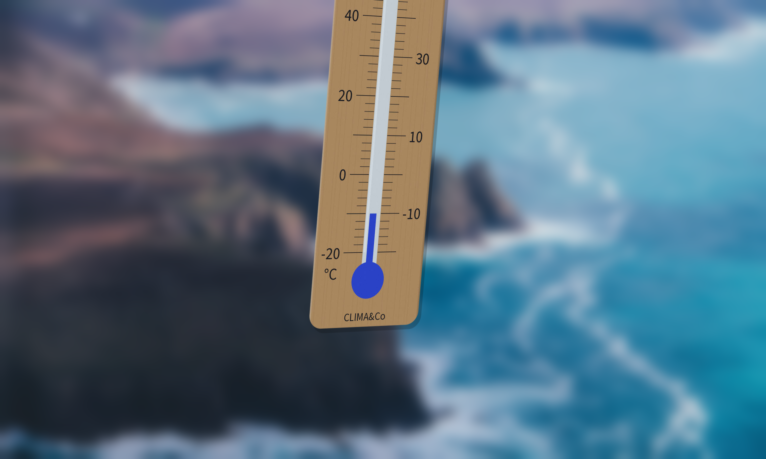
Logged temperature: -10 °C
